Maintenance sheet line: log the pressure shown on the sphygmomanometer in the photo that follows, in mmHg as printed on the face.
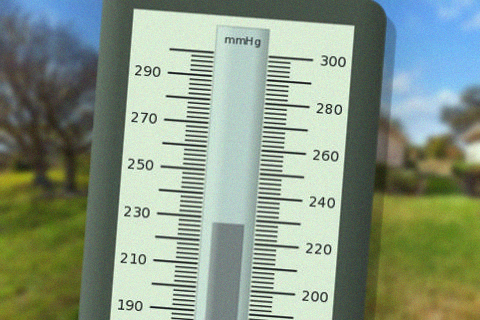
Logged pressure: 228 mmHg
